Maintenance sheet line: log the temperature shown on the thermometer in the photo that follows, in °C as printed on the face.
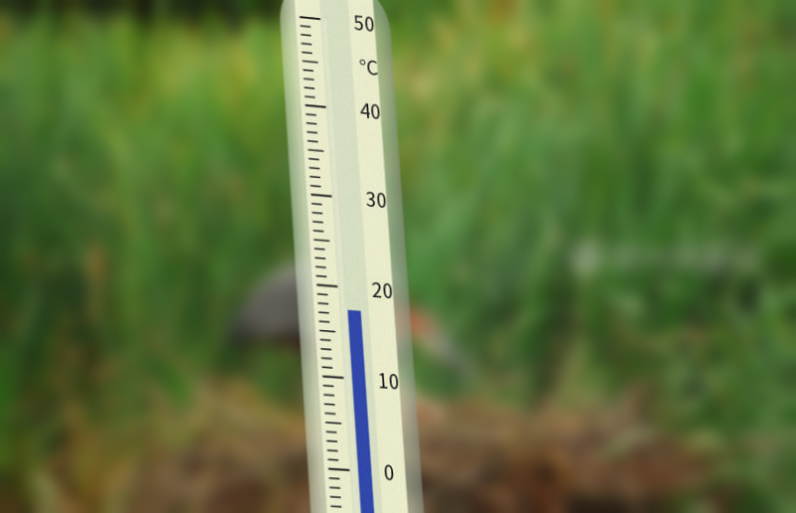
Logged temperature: 17.5 °C
